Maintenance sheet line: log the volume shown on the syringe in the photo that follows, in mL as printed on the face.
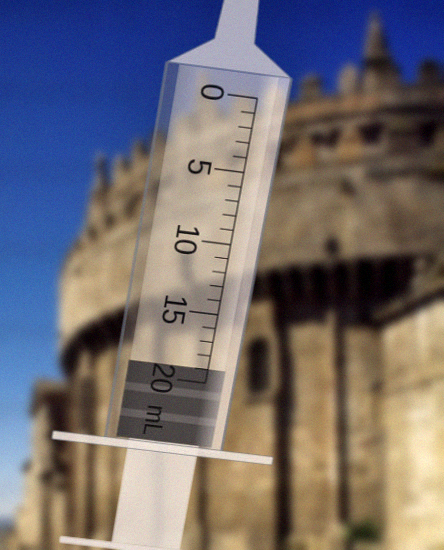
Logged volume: 19 mL
